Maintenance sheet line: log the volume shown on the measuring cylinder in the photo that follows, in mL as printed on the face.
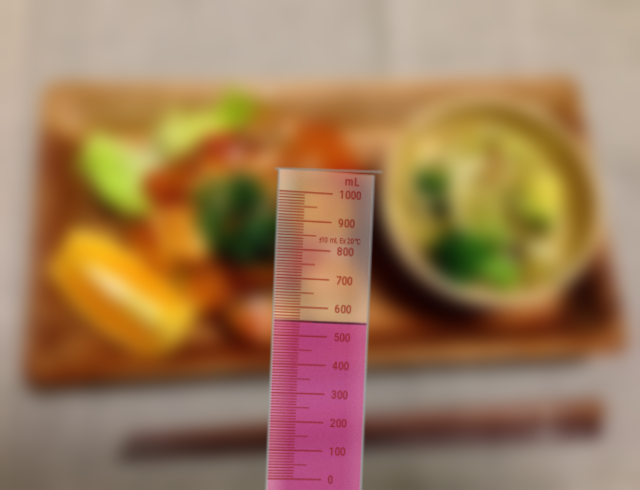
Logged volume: 550 mL
